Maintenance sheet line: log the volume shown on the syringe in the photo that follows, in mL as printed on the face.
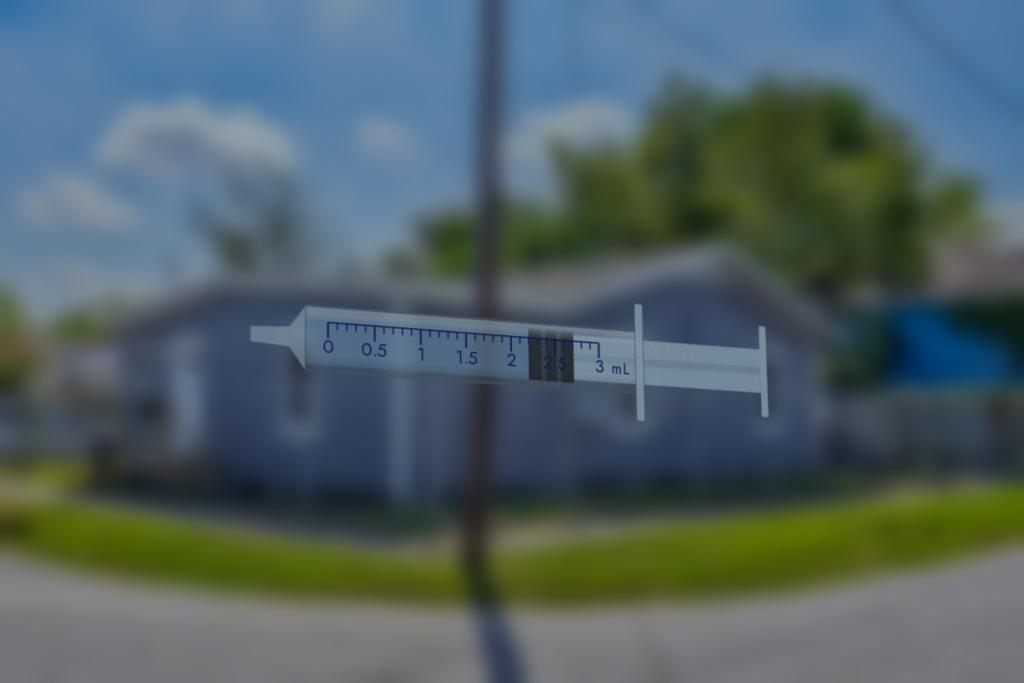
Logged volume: 2.2 mL
